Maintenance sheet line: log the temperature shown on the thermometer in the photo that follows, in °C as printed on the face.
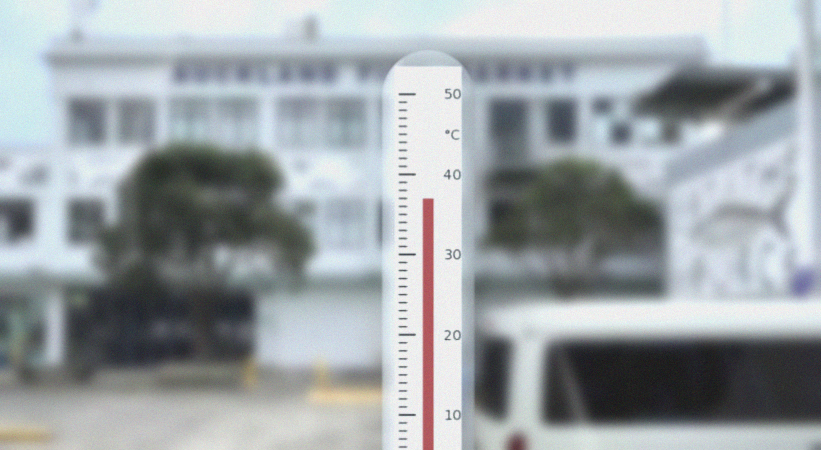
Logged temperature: 37 °C
